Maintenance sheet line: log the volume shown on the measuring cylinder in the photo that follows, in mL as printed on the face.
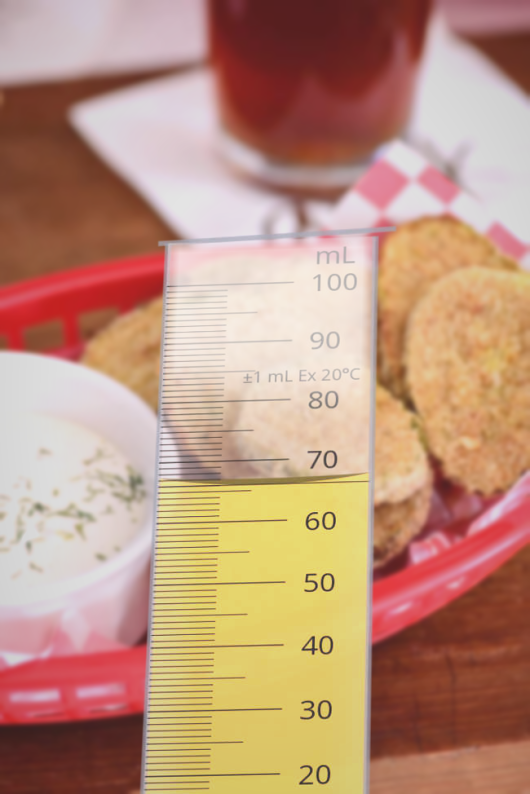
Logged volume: 66 mL
